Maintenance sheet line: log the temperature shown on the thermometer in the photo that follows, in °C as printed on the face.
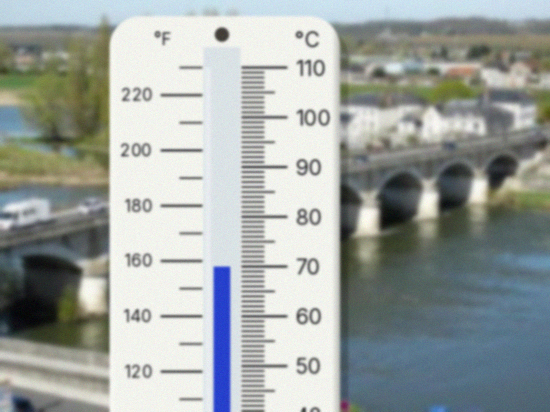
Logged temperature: 70 °C
